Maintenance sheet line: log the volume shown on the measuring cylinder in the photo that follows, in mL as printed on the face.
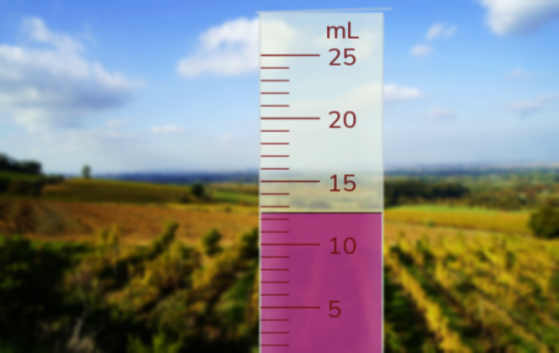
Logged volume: 12.5 mL
